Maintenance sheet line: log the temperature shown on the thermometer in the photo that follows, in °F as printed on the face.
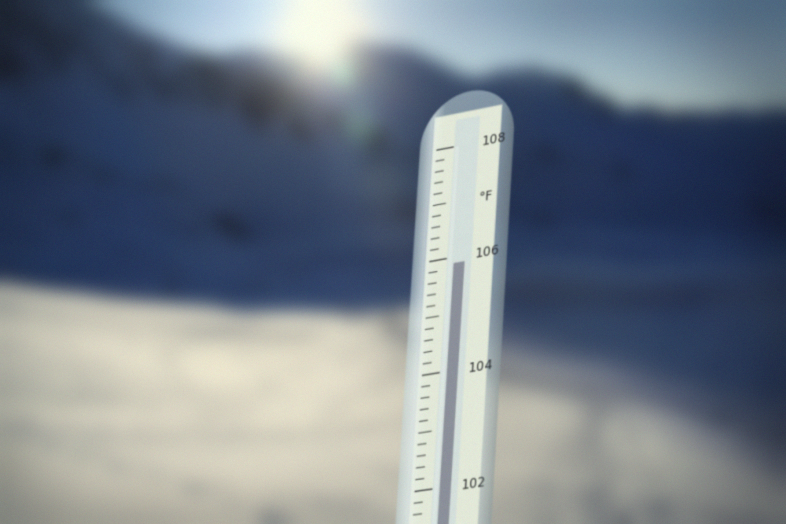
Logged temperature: 105.9 °F
